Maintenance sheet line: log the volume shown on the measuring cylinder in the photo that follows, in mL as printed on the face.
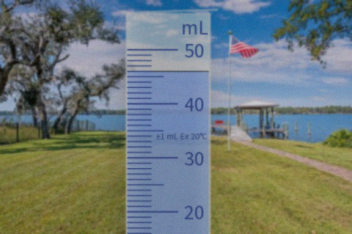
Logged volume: 46 mL
